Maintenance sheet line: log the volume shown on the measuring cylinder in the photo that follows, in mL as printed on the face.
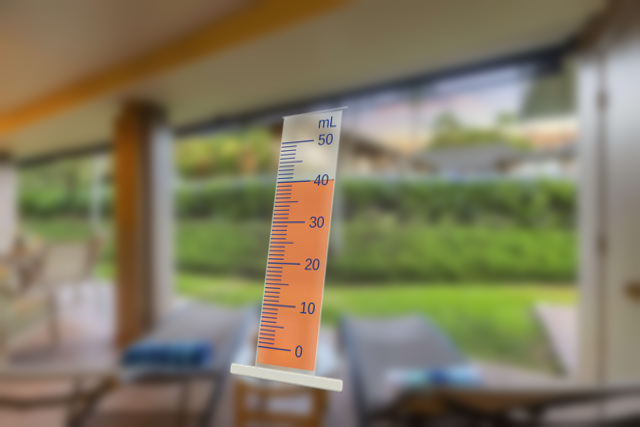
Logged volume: 40 mL
